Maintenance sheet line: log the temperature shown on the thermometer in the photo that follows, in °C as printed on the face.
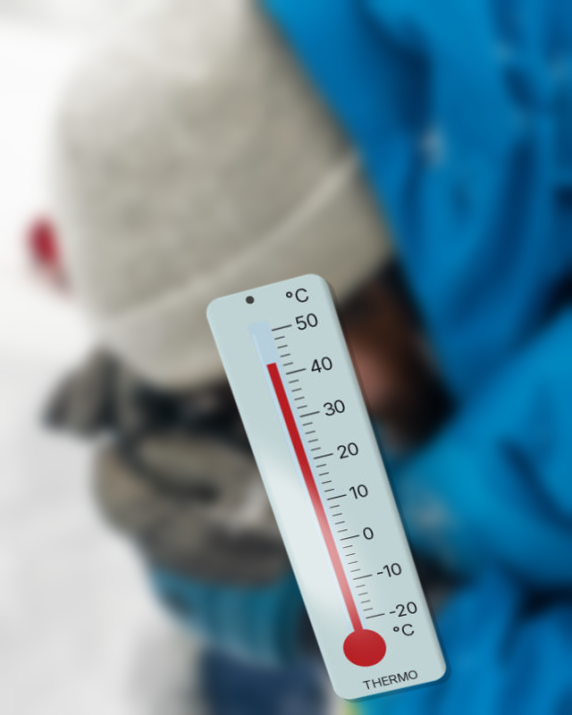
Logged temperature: 43 °C
